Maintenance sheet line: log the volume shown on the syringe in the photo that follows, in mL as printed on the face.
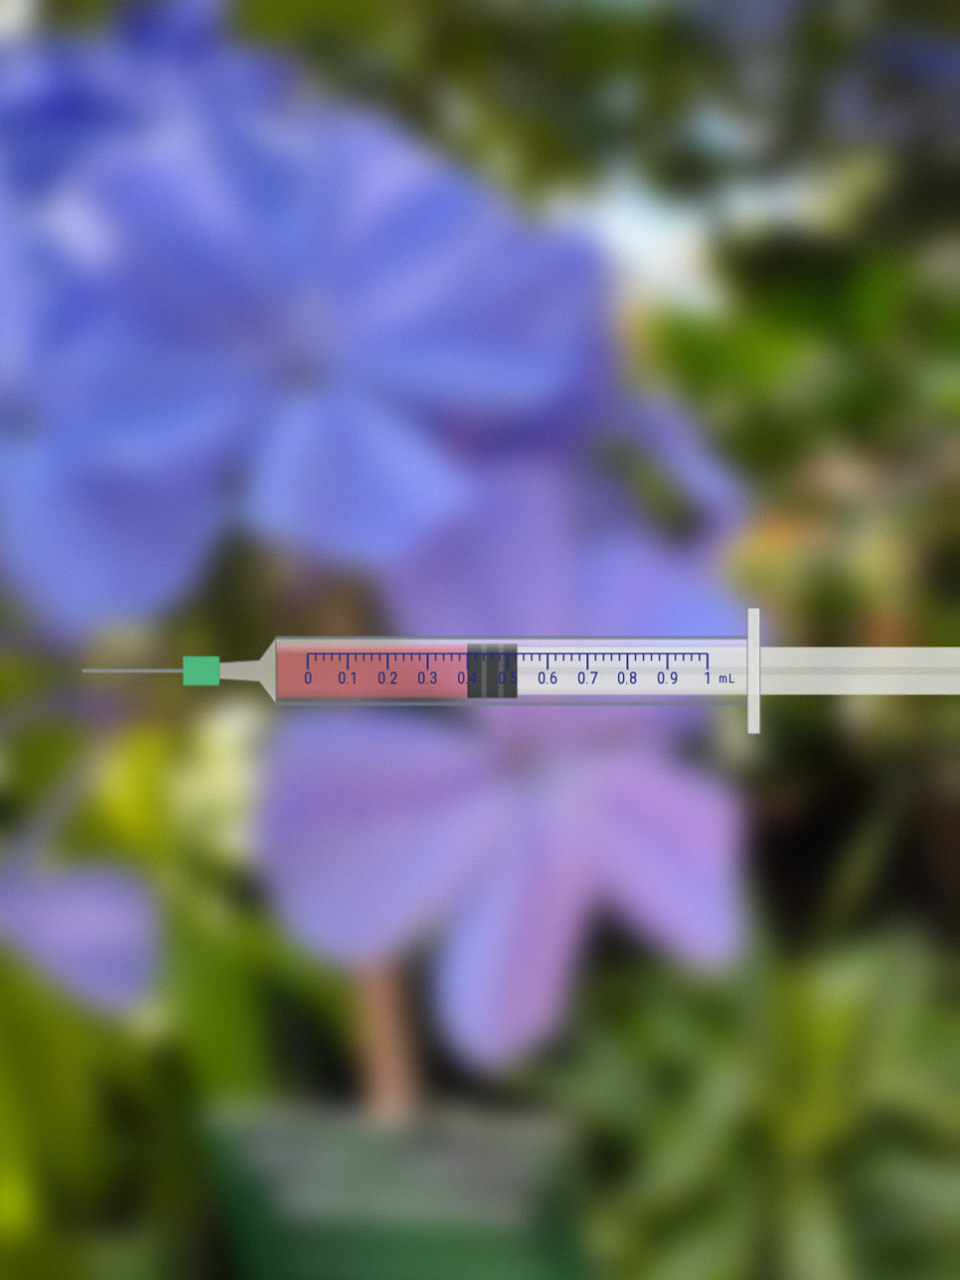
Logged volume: 0.4 mL
